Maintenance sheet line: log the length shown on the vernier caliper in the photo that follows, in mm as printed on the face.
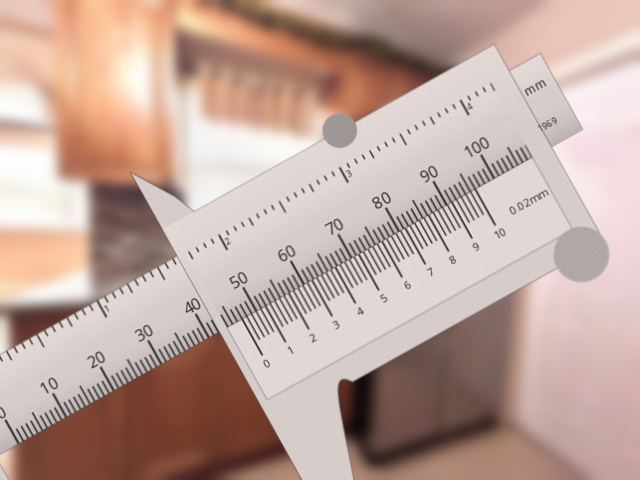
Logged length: 47.0 mm
